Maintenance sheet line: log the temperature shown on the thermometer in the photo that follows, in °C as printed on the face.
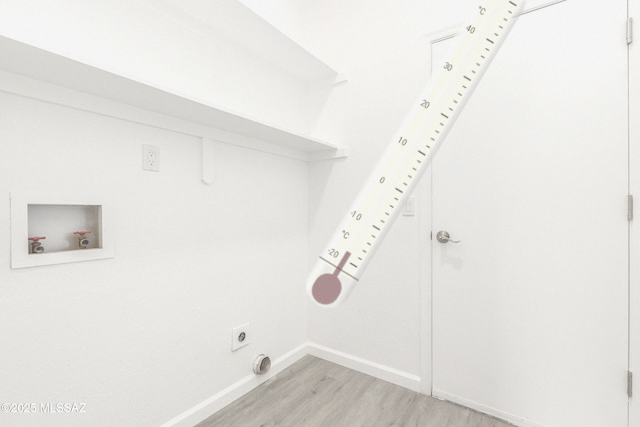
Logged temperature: -18 °C
